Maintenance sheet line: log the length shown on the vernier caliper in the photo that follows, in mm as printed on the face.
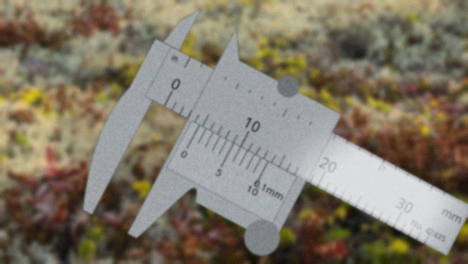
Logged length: 4.6 mm
